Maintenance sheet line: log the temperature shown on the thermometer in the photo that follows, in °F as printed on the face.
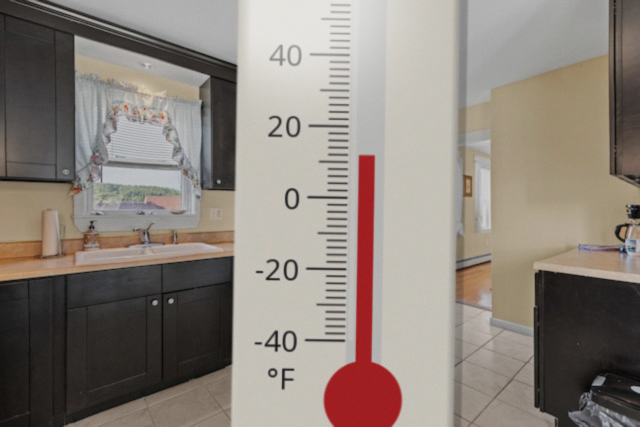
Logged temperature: 12 °F
